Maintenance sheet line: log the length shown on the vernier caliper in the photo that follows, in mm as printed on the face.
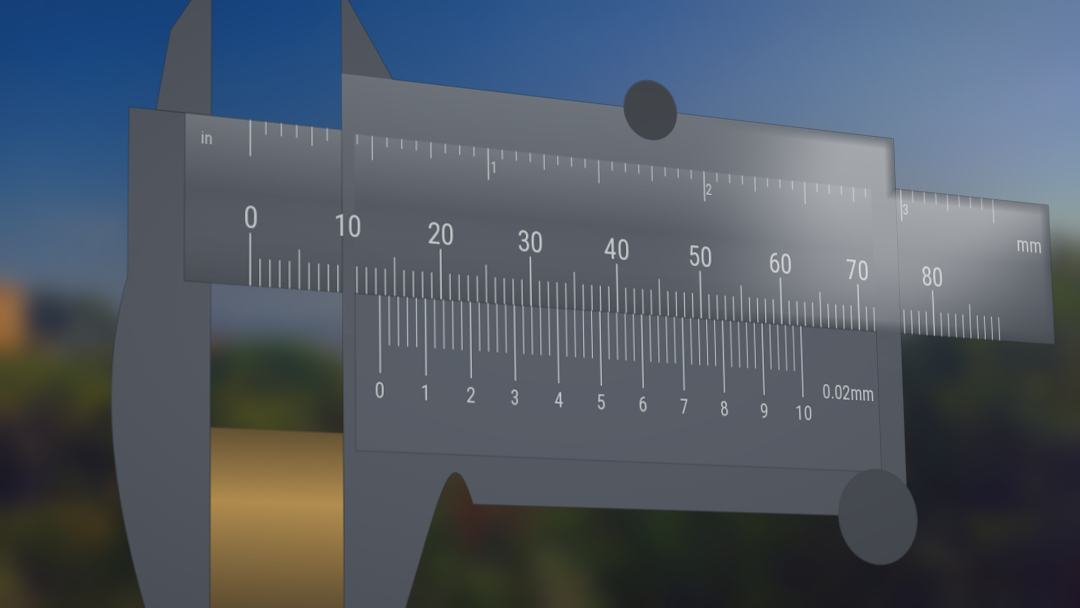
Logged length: 13.4 mm
